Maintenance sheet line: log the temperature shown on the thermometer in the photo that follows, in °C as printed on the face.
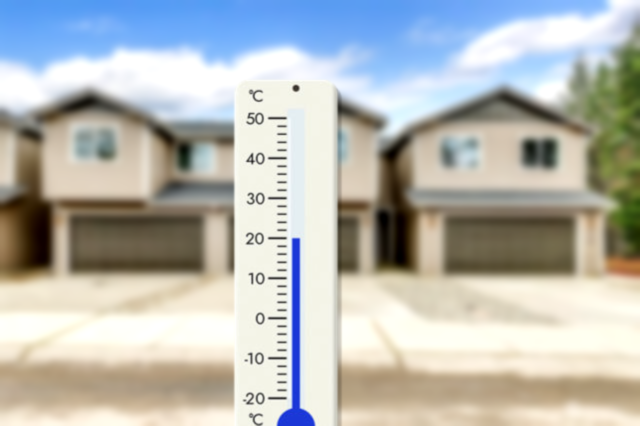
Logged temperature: 20 °C
